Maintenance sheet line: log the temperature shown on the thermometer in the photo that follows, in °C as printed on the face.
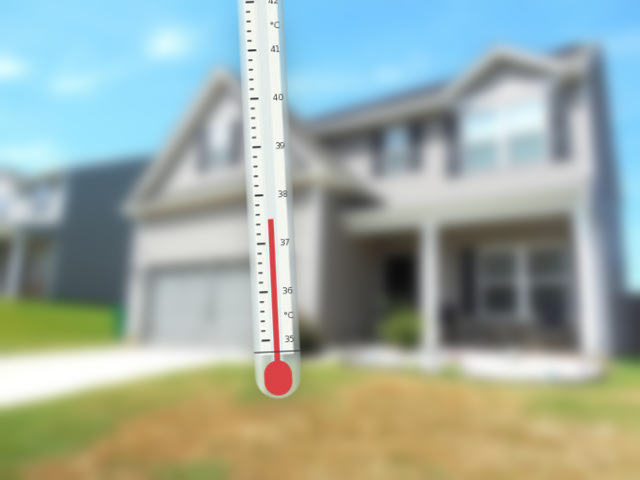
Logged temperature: 37.5 °C
